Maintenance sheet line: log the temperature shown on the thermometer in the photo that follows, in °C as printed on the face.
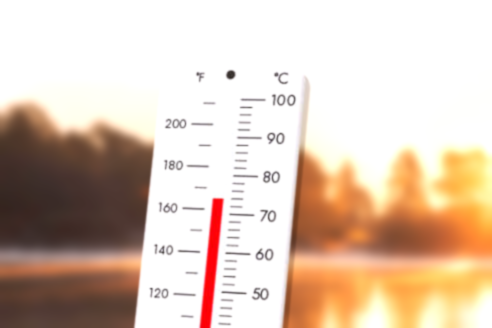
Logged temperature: 74 °C
